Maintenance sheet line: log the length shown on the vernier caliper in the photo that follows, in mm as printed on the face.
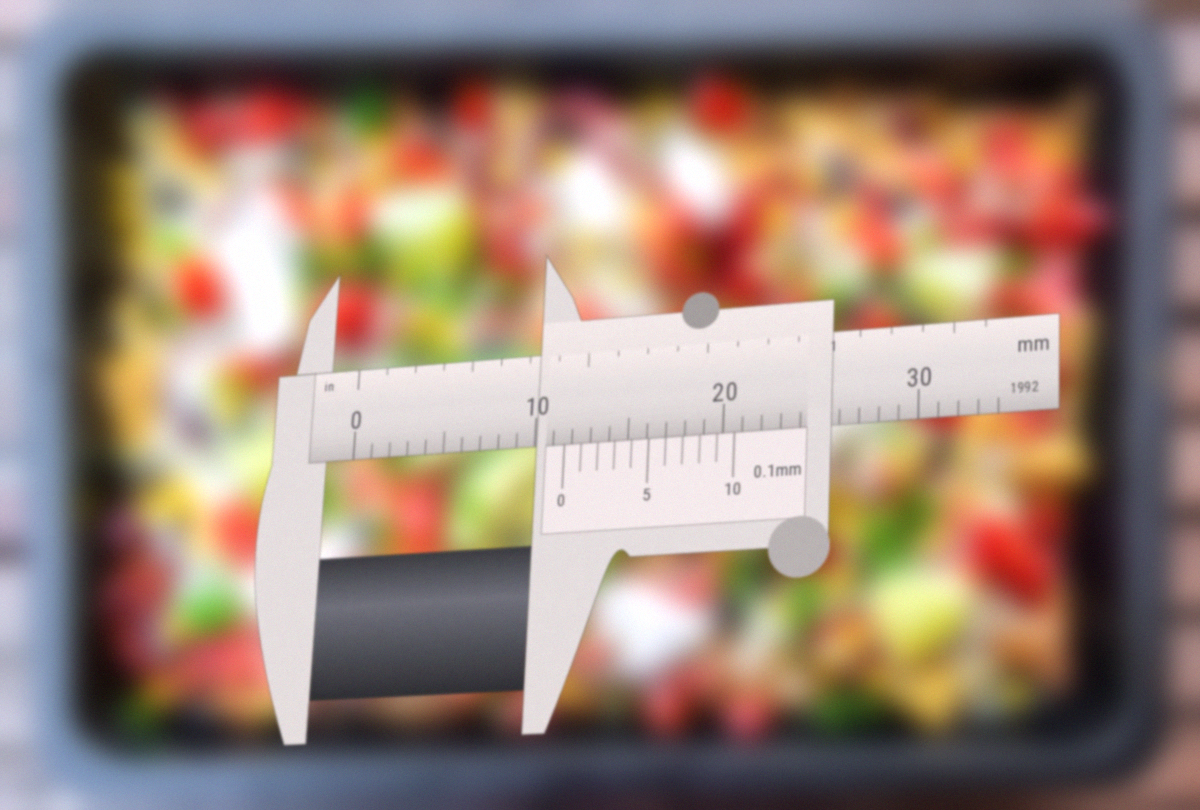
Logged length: 11.6 mm
